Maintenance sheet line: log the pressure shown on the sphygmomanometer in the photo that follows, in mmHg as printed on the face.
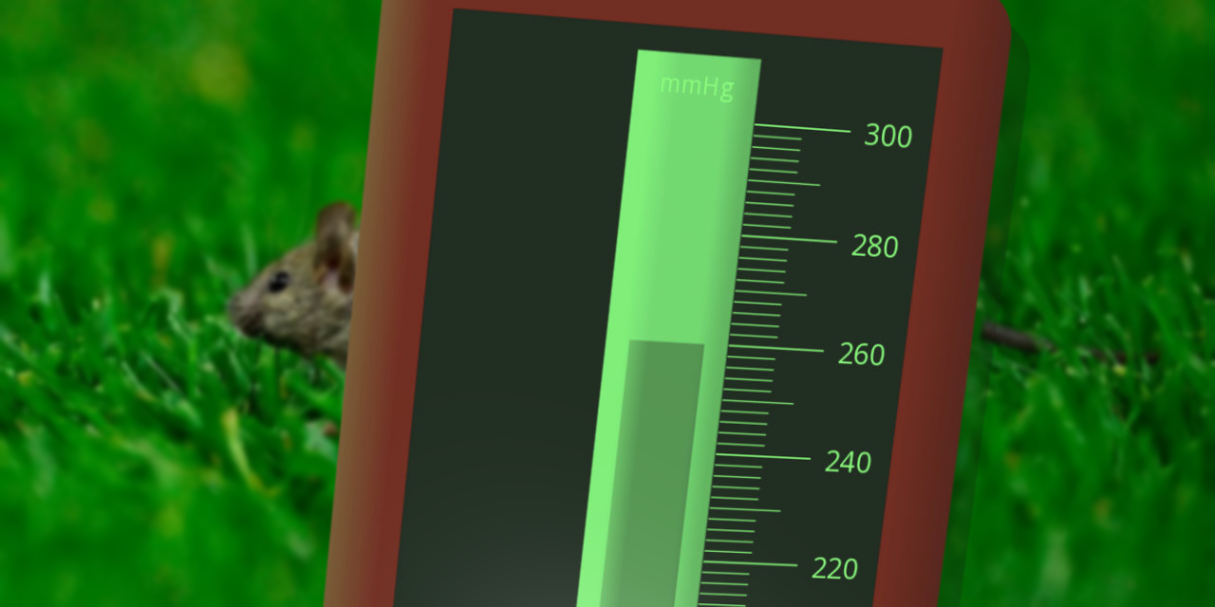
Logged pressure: 260 mmHg
